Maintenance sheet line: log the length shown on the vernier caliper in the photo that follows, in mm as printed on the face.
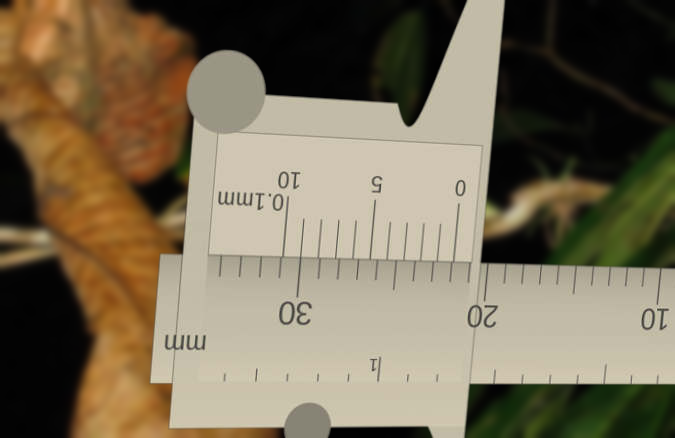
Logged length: 21.9 mm
